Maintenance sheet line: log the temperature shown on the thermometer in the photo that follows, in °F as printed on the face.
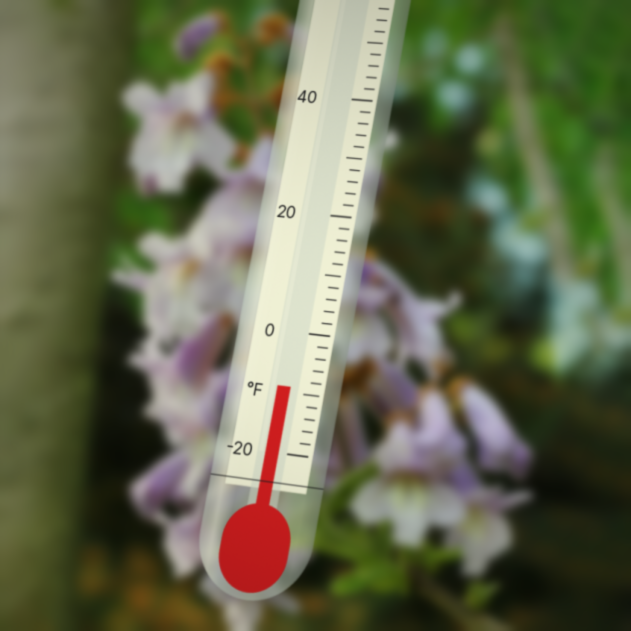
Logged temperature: -9 °F
